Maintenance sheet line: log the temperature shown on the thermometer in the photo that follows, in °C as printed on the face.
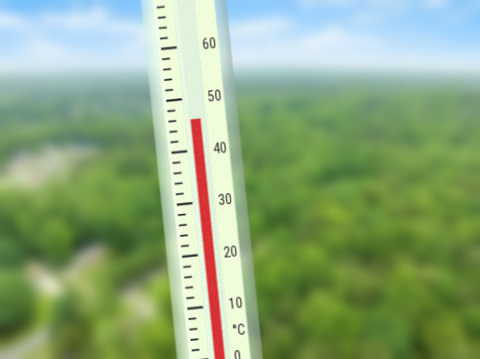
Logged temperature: 46 °C
